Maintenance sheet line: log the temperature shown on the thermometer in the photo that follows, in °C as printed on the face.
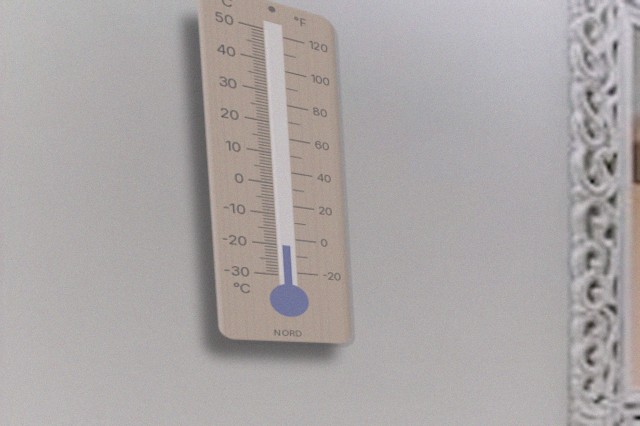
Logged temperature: -20 °C
